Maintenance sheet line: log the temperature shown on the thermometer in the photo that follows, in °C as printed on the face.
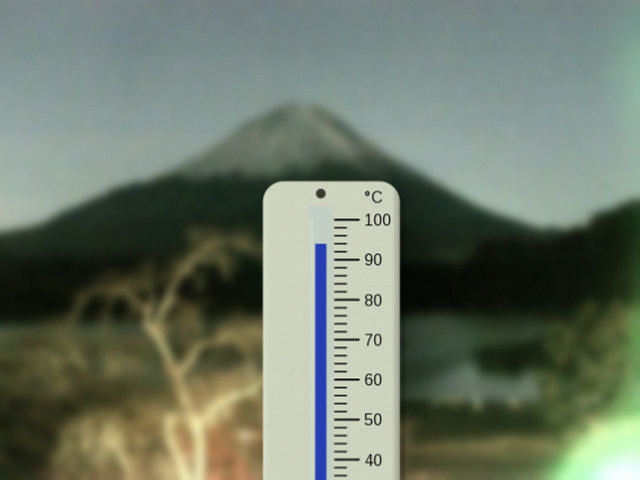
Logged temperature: 94 °C
